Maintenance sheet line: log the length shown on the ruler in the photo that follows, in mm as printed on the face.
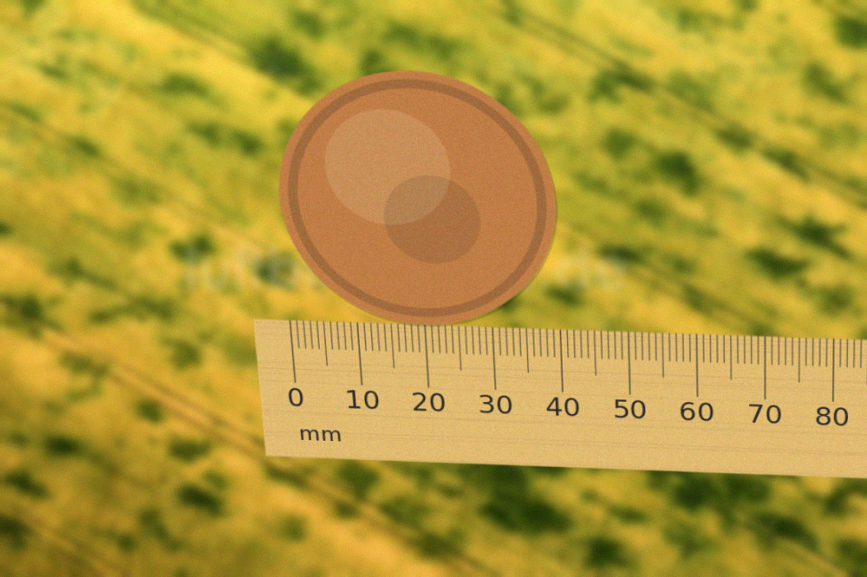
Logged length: 40 mm
